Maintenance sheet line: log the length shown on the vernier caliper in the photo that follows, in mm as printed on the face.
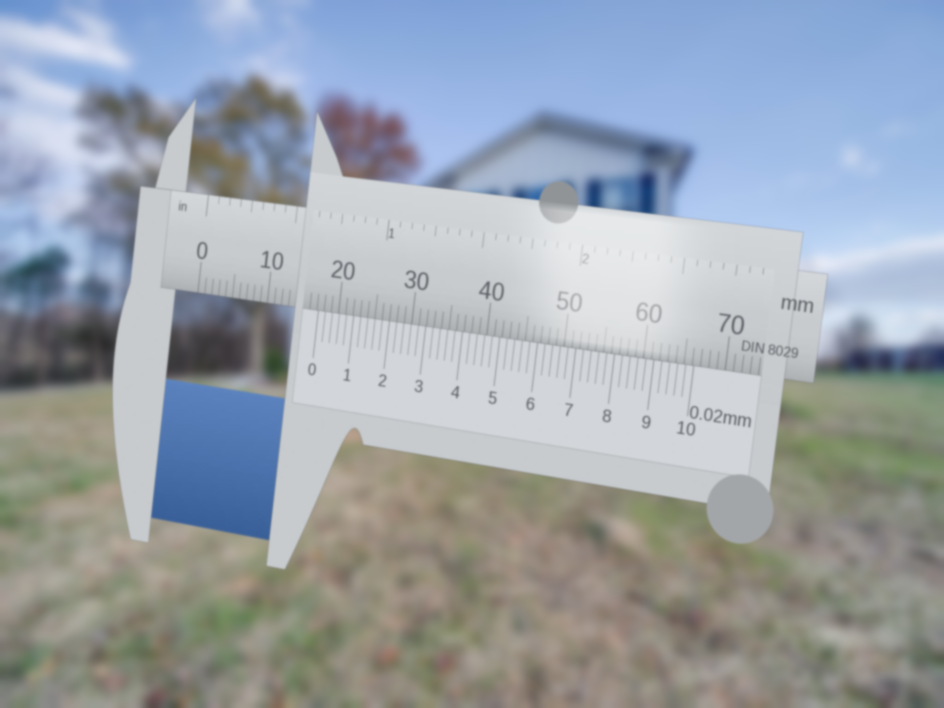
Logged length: 17.2 mm
